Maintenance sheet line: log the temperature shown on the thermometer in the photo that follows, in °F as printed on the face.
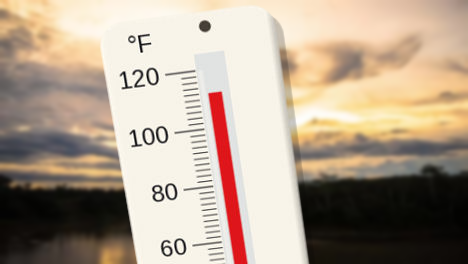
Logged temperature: 112 °F
